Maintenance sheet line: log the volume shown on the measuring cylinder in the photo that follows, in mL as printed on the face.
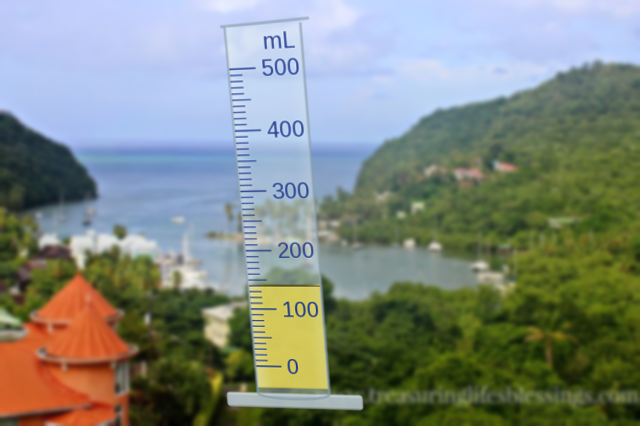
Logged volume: 140 mL
